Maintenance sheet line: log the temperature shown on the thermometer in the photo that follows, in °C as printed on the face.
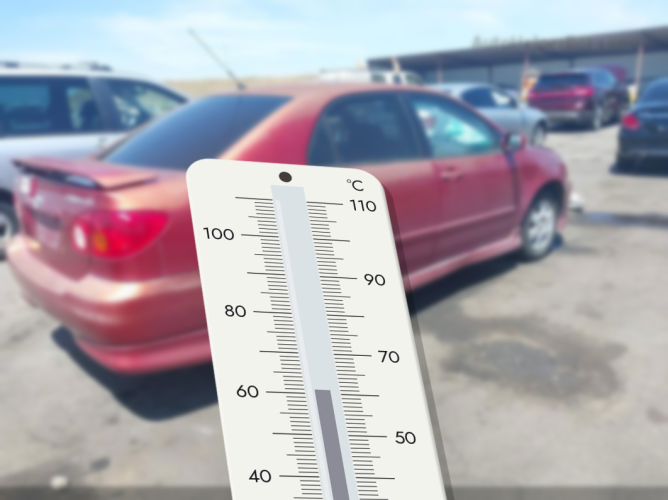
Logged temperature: 61 °C
